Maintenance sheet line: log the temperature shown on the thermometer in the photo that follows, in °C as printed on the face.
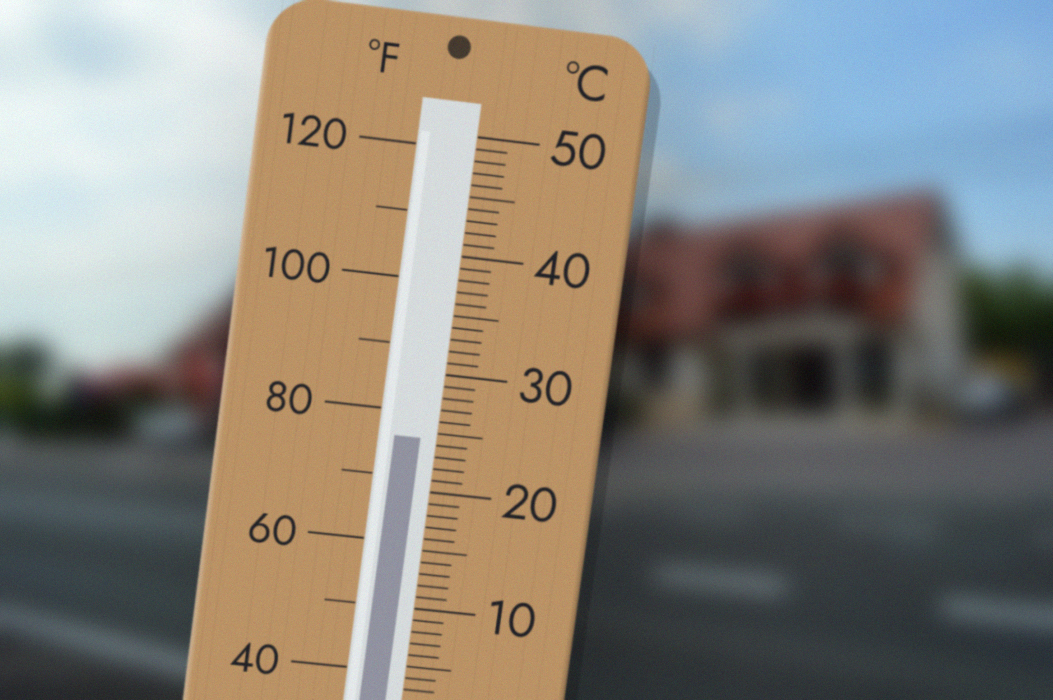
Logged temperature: 24.5 °C
